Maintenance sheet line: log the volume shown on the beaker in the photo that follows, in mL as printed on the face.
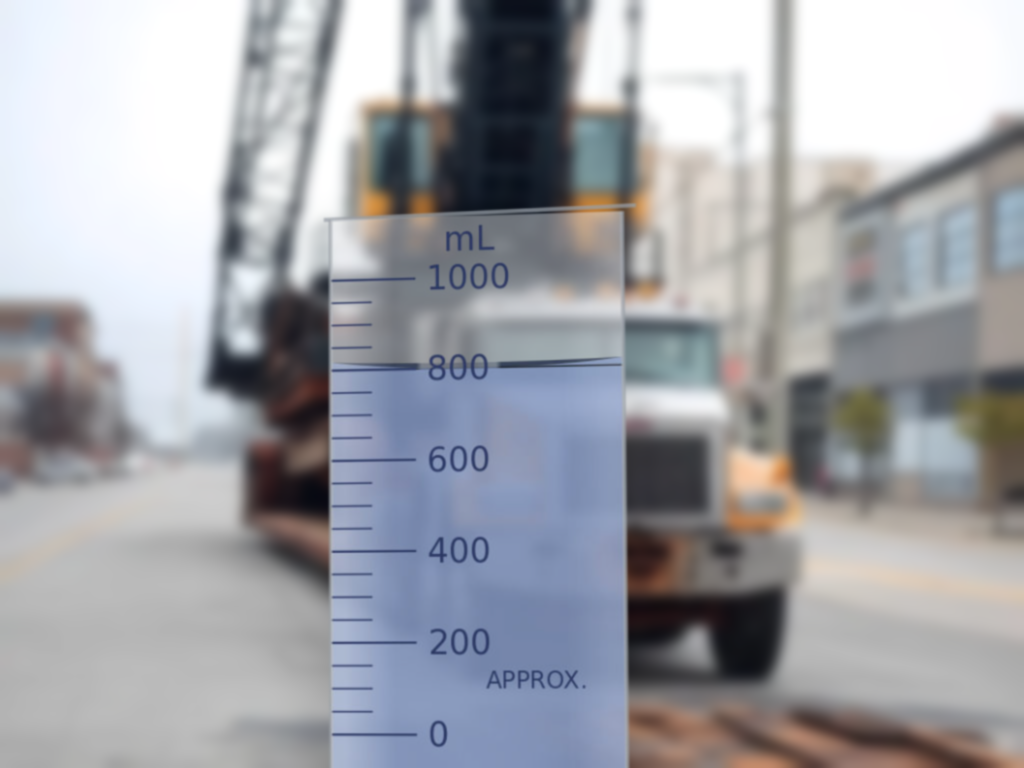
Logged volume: 800 mL
